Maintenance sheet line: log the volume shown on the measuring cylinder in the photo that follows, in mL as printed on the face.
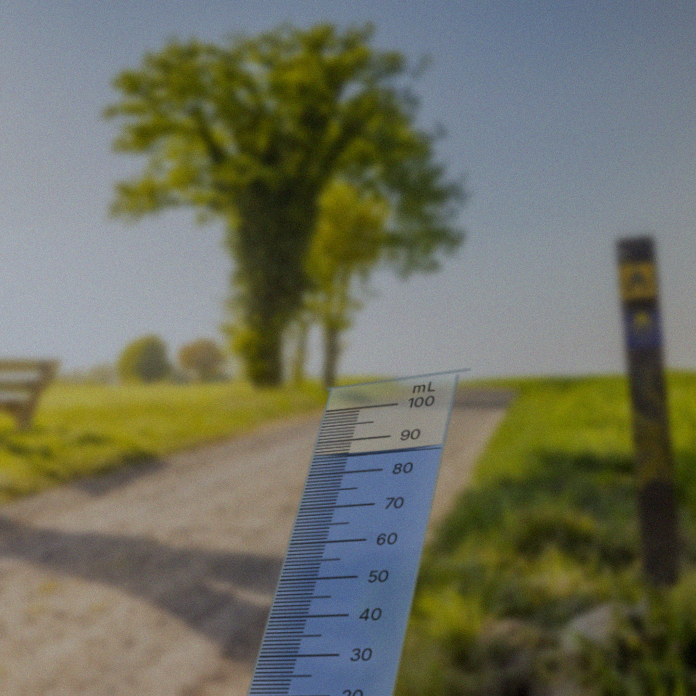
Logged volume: 85 mL
